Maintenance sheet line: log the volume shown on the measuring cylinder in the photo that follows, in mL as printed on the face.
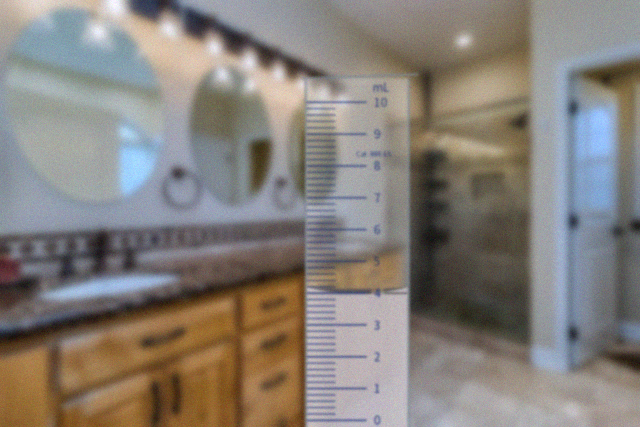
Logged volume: 4 mL
